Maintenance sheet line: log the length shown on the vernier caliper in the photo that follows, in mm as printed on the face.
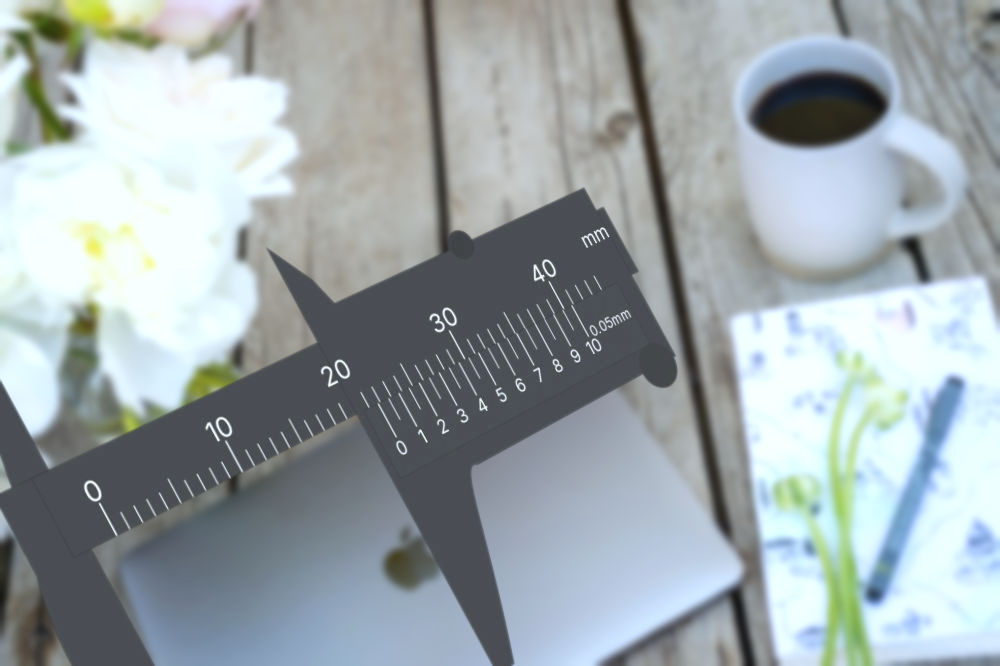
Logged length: 21.8 mm
